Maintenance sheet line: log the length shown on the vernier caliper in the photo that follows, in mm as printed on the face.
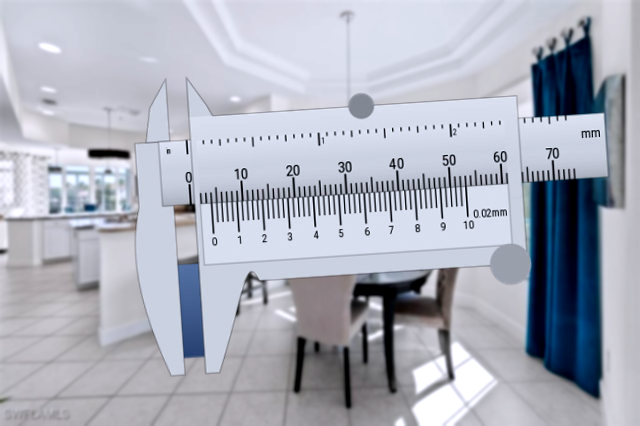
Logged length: 4.0 mm
